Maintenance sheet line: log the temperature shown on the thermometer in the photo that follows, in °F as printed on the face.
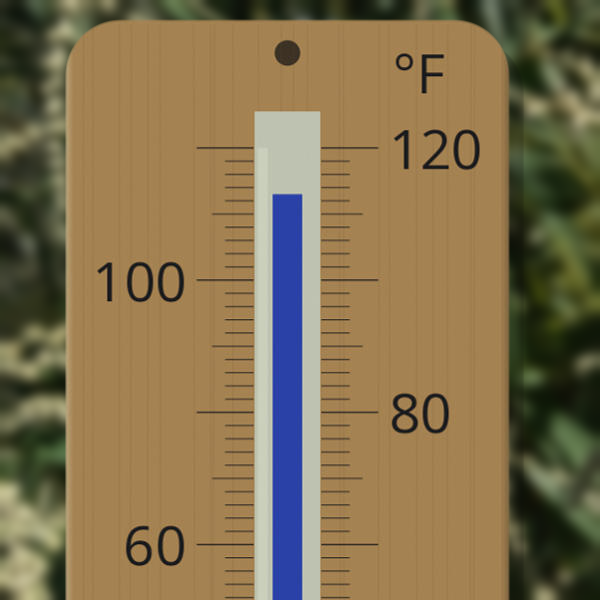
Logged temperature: 113 °F
